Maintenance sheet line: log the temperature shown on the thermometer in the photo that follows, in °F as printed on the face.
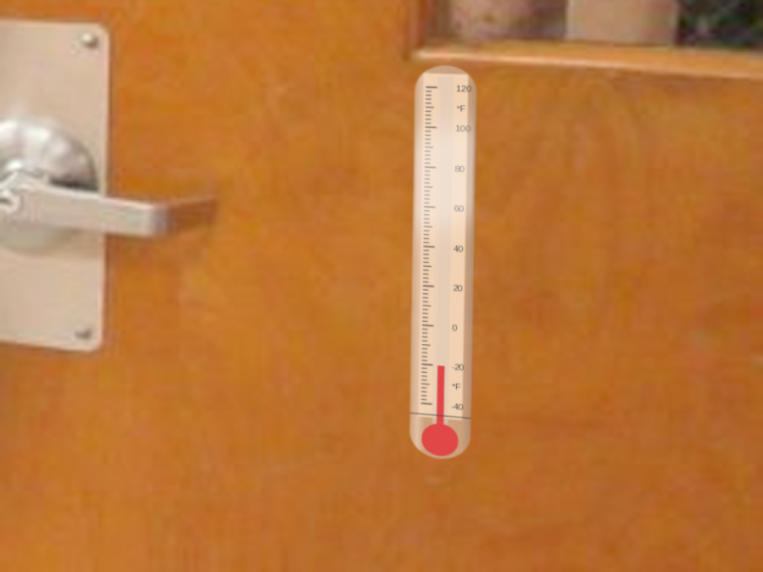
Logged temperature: -20 °F
